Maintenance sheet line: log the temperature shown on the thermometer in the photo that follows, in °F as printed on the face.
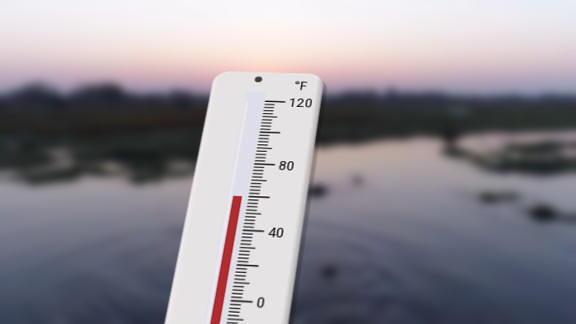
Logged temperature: 60 °F
